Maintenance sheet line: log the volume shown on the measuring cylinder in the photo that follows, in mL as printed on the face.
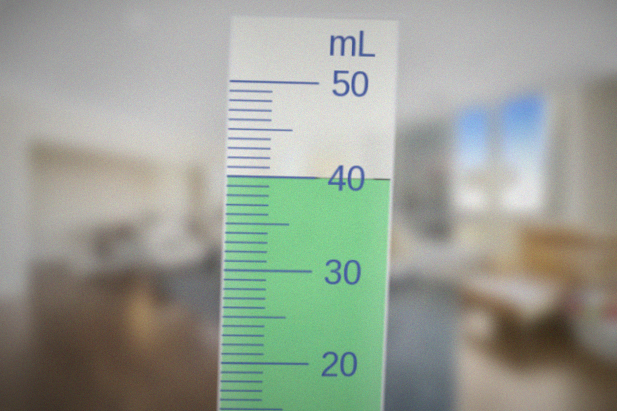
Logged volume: 40 mL
